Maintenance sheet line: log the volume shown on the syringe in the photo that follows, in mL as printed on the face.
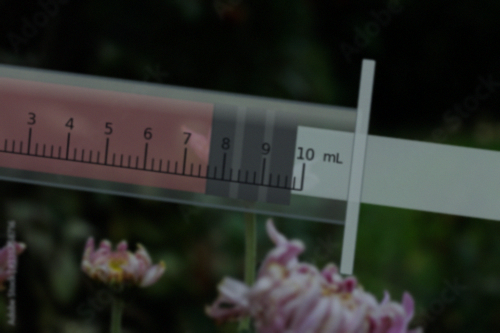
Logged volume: 7.6 mL
